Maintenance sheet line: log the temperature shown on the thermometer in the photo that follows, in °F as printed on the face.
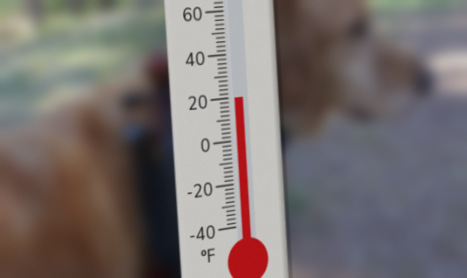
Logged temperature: 20 °F
